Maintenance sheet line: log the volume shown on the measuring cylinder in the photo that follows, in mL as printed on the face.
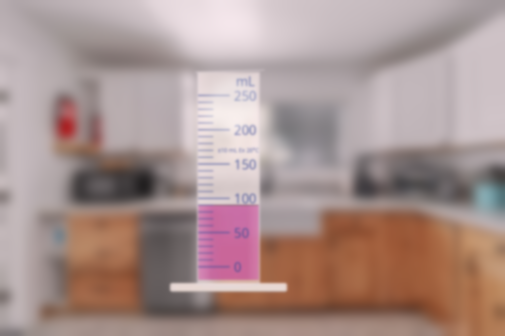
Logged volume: 90 mL
